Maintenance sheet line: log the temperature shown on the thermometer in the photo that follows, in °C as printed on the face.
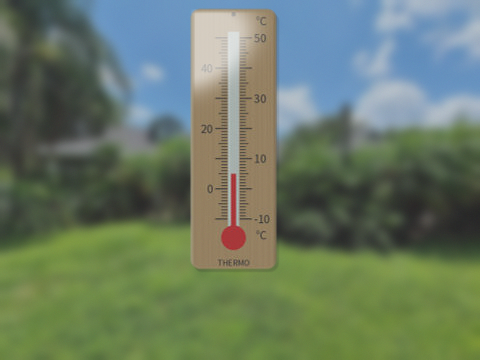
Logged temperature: 5 °C
